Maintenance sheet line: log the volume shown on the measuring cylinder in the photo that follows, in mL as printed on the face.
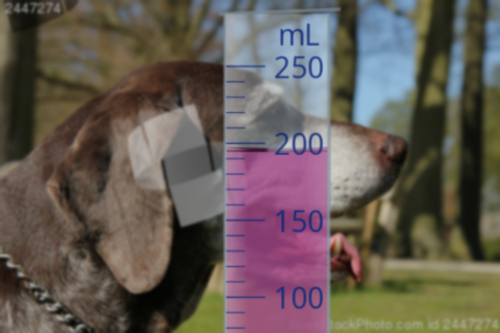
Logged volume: 195 mL
